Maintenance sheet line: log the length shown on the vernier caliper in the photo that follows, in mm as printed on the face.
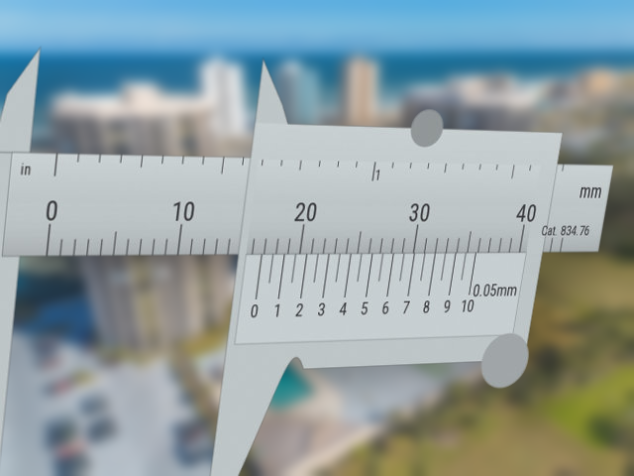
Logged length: 16.8 mm
